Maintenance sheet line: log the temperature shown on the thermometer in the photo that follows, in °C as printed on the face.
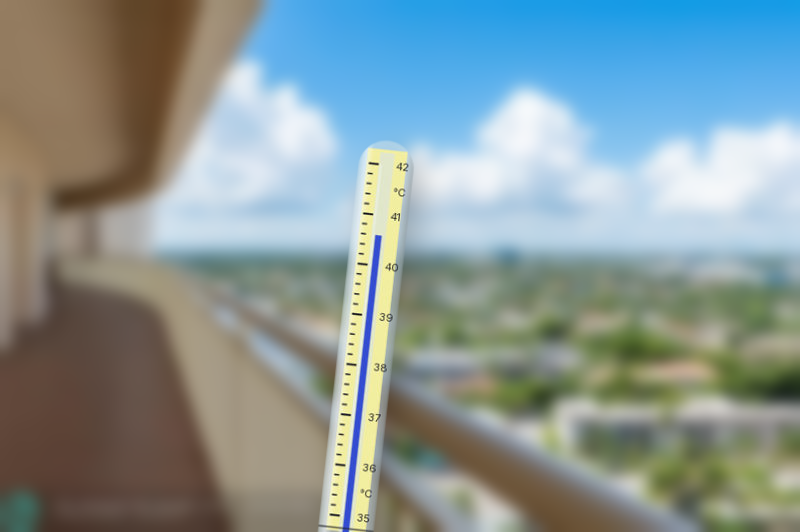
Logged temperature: 40.6 °C
